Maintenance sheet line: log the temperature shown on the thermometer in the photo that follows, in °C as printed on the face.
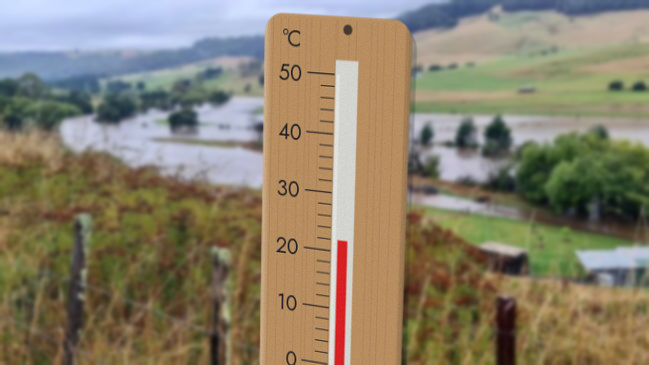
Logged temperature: 22 °C
